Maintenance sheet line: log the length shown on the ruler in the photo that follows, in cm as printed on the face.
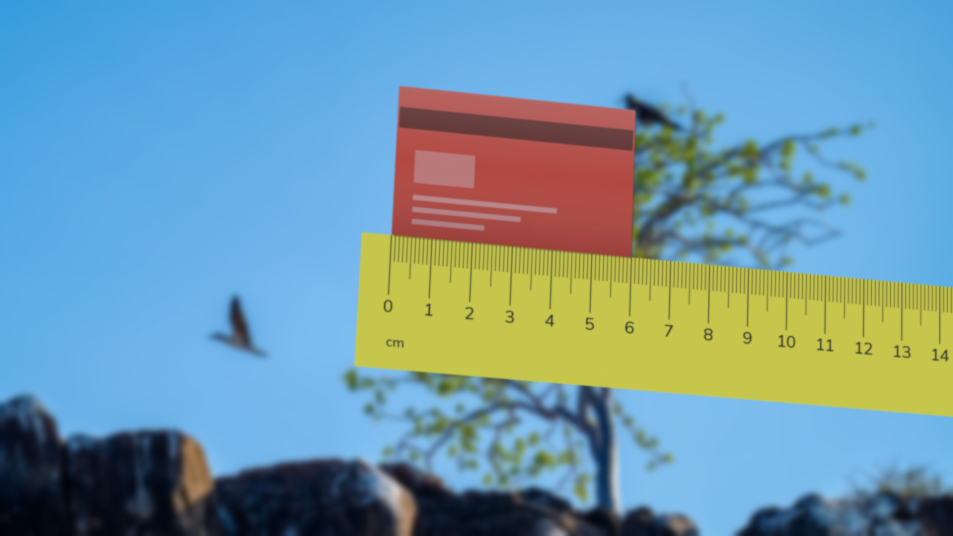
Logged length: 6 cm
